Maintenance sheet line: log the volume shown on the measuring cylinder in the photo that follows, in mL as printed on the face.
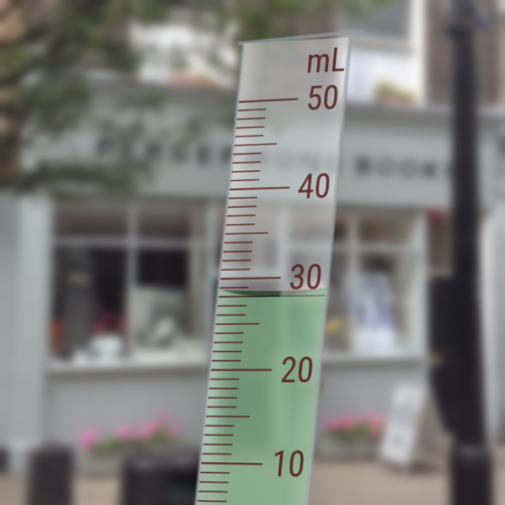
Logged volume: 28 mL
